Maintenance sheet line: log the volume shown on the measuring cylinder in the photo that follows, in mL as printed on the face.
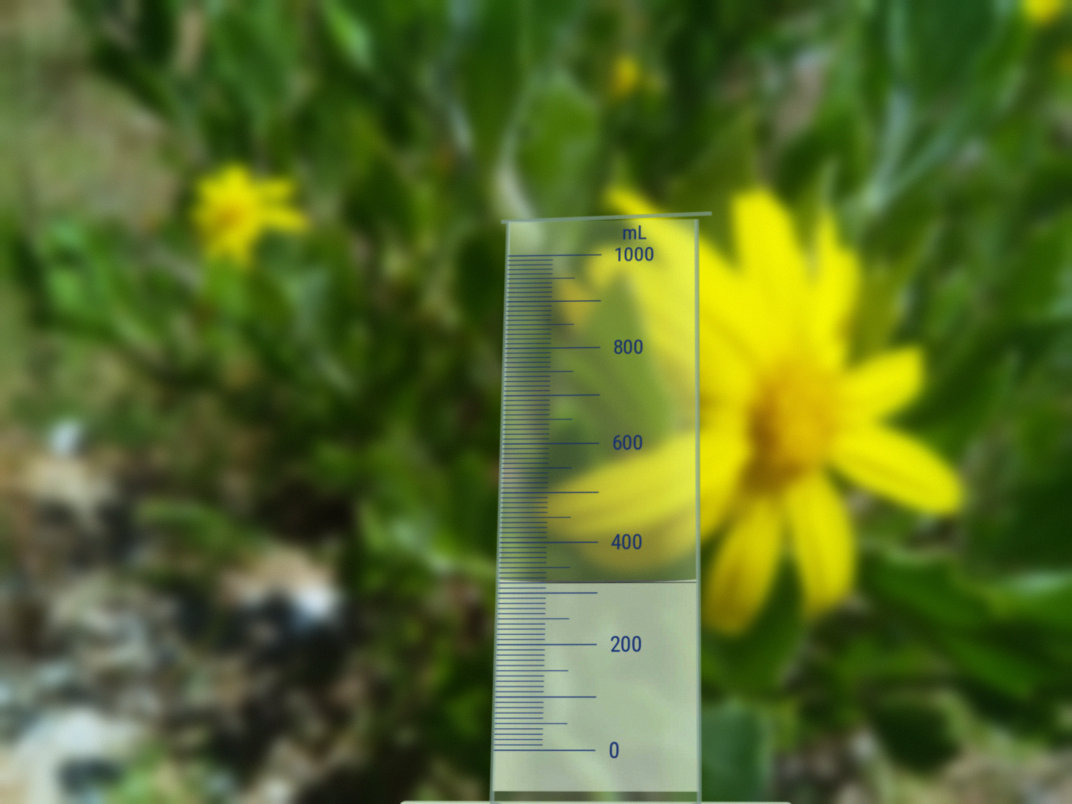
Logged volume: 320 mL
